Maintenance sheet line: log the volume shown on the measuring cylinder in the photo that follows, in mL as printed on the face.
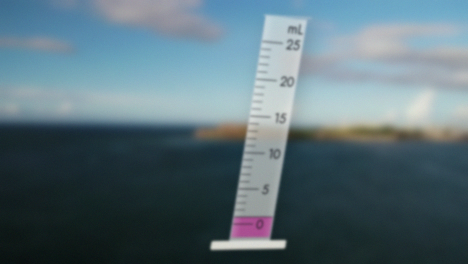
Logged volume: 1 mL
